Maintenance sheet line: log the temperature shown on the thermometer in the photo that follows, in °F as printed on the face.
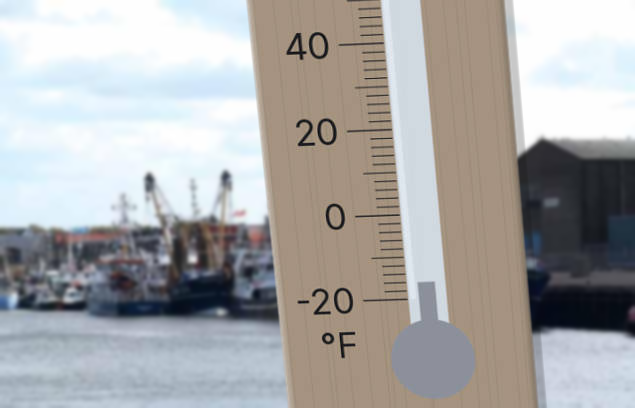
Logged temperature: -16 °F
